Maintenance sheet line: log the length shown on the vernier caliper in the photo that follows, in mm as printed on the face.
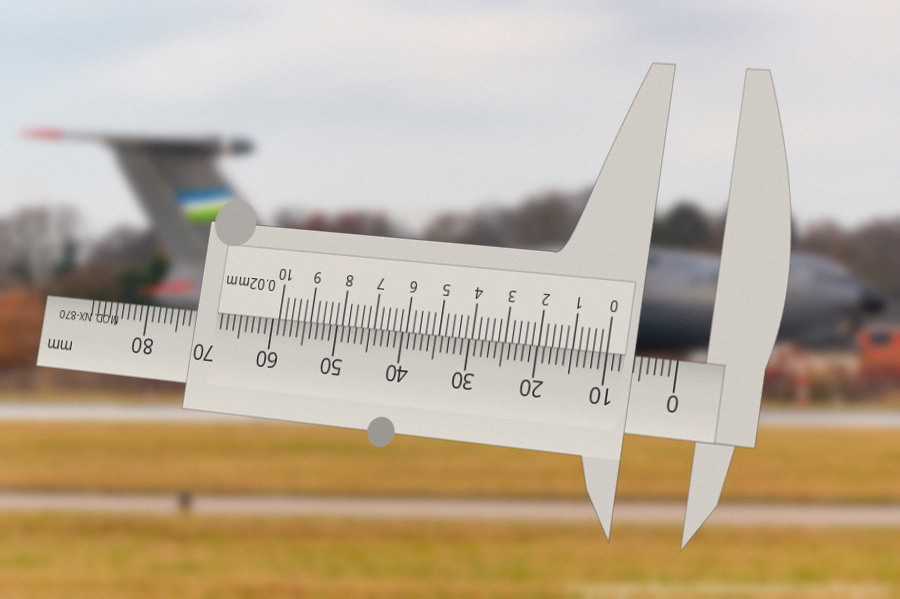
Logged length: 10.0 mm
